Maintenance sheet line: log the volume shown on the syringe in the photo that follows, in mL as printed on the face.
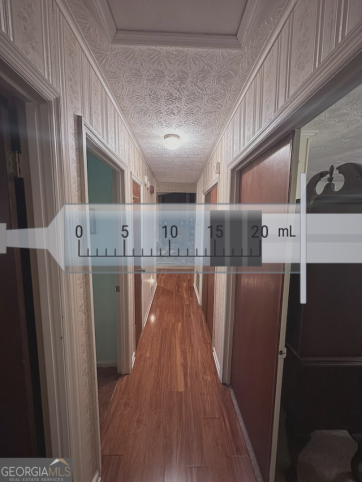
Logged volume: 14.5 mL
